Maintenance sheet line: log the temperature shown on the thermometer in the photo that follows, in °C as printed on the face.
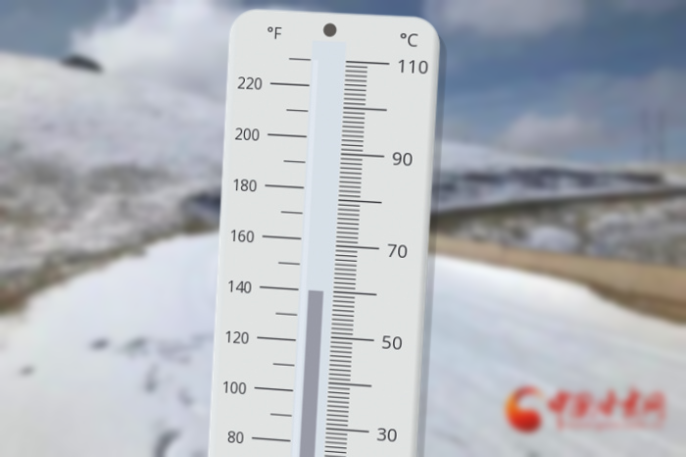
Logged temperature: 60 °C
